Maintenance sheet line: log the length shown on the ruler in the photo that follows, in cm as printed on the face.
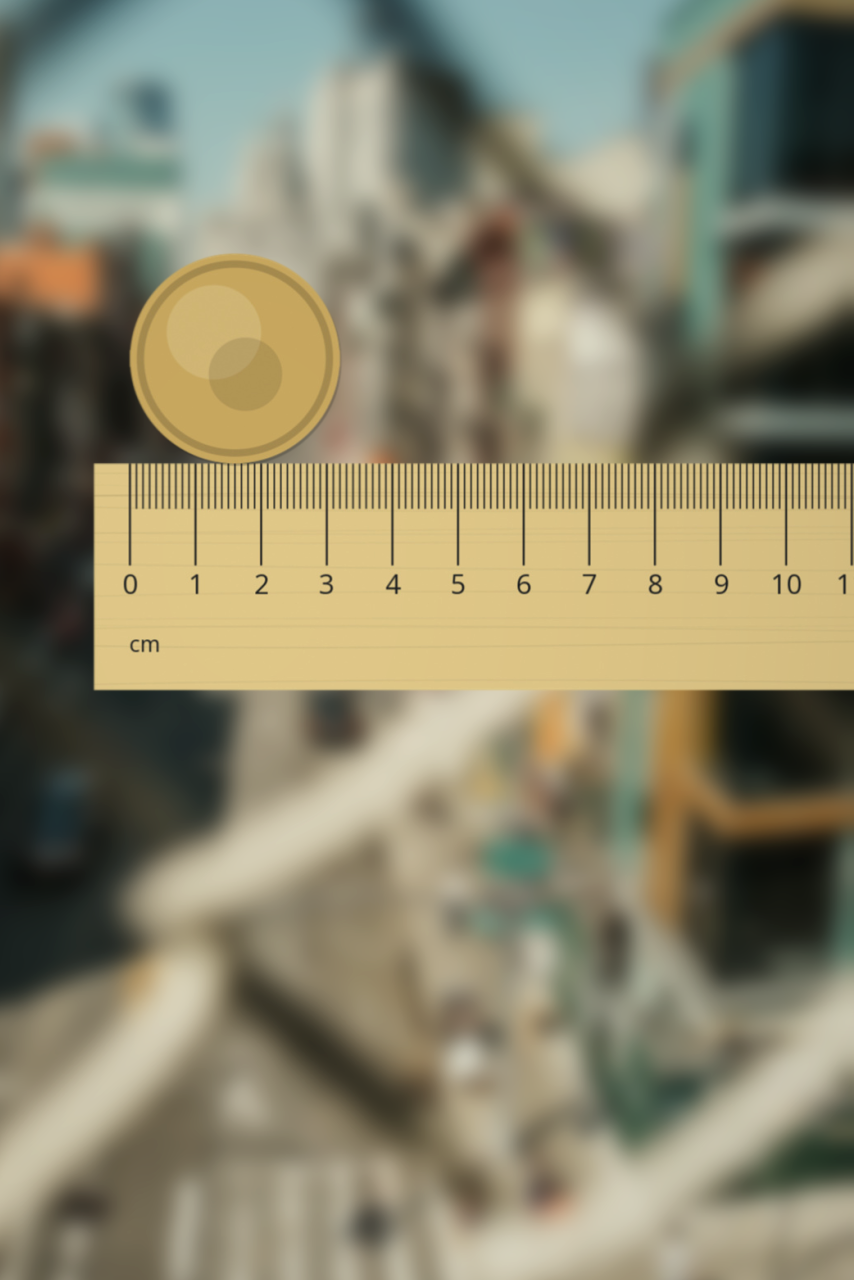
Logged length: 3.2 cm
